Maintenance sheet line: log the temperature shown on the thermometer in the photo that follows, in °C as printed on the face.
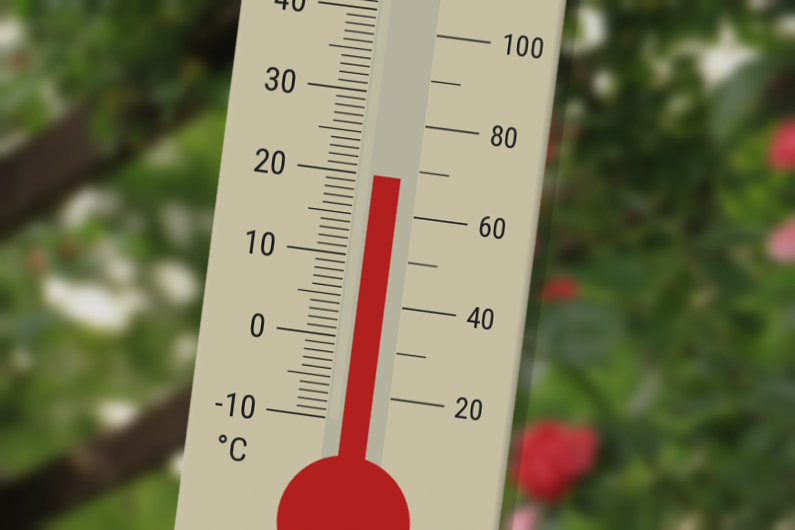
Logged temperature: 20 °C
